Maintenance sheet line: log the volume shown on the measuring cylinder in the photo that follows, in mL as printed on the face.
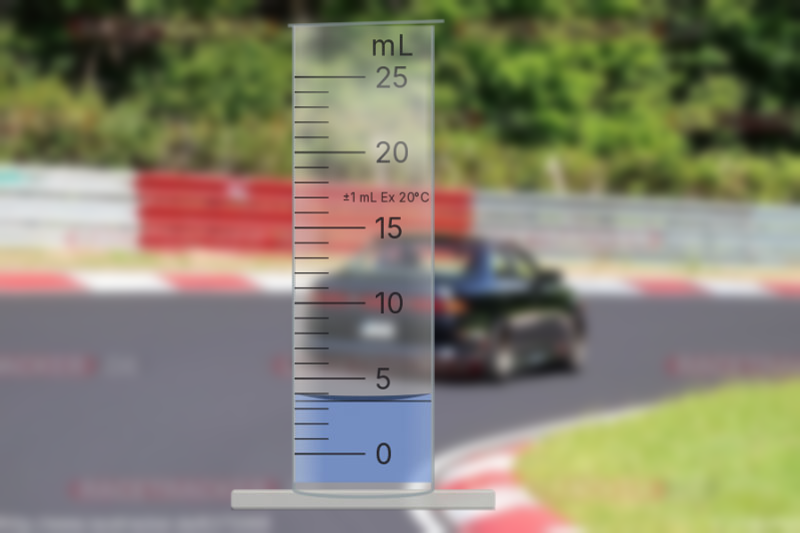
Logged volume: 3.5 mL
